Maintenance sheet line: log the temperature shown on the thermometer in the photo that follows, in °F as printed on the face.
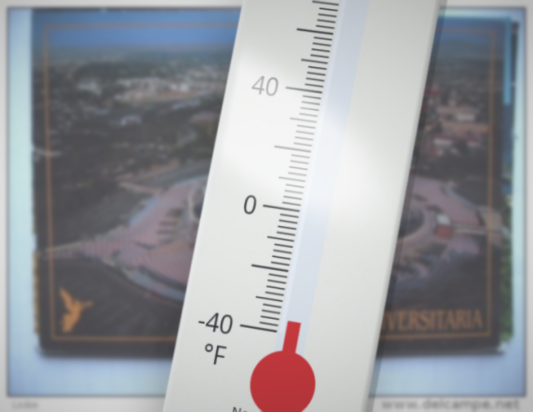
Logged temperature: -36 °F
